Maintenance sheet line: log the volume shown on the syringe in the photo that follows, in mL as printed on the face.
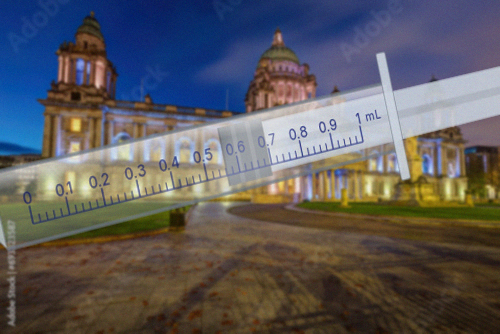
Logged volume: 0.56 mL
